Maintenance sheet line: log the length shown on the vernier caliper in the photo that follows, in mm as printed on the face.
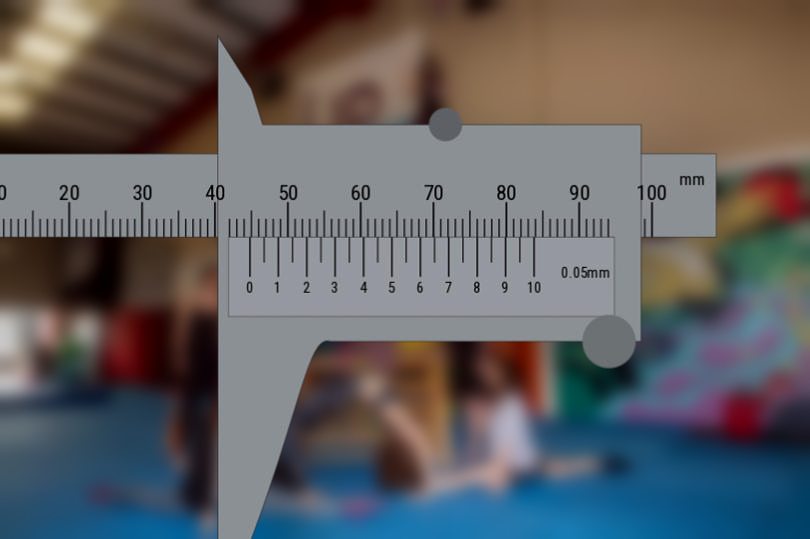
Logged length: 44.8 mm
